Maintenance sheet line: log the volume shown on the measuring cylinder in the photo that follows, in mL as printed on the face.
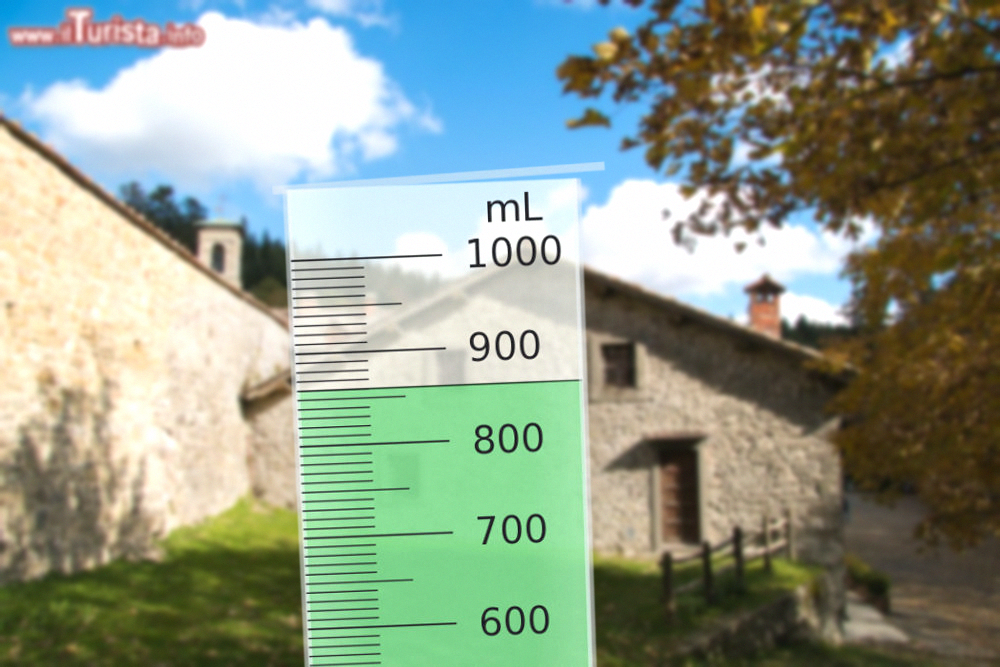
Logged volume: 860 mL
